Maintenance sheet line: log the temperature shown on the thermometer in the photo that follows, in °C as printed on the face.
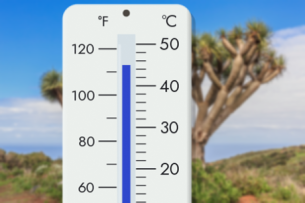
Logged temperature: 45 °C
